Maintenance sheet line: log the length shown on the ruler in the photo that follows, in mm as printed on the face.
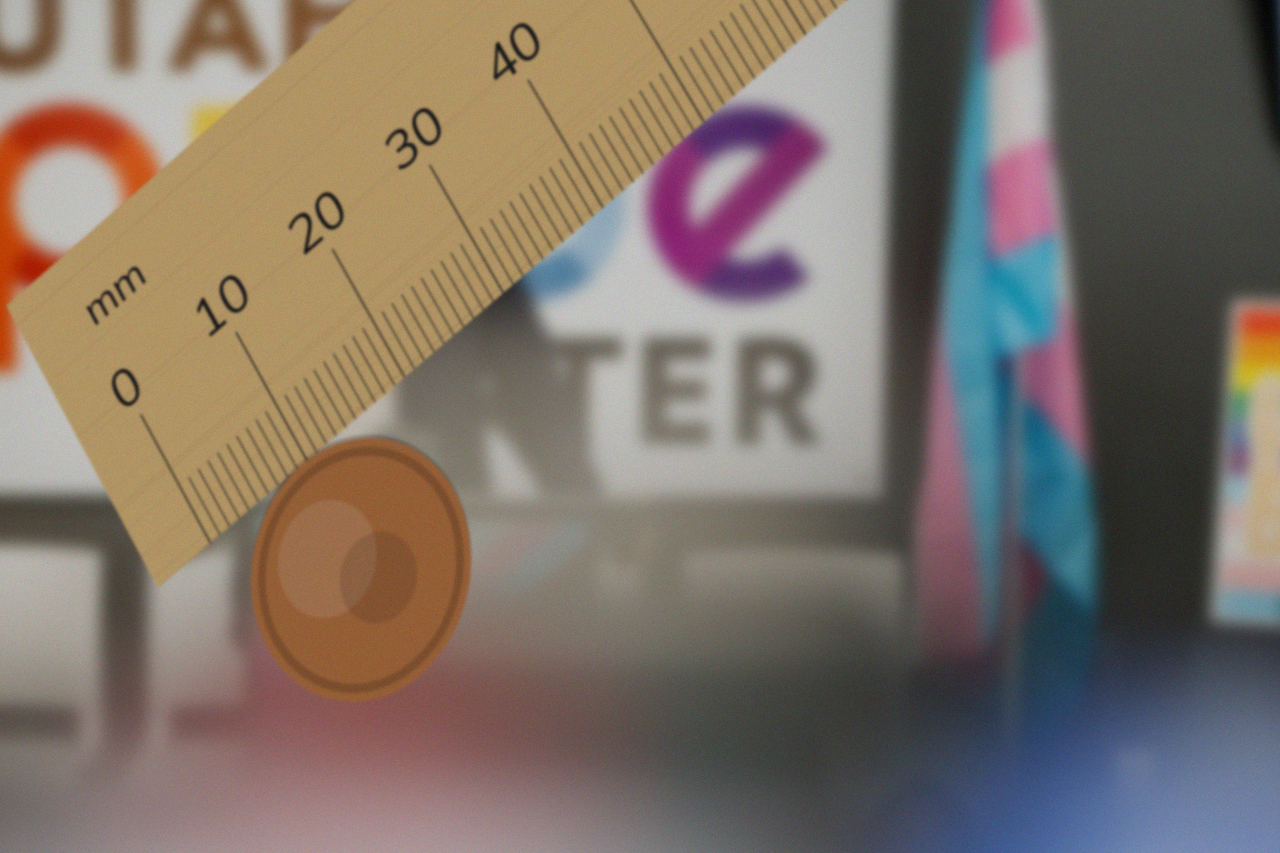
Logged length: 19 mm
